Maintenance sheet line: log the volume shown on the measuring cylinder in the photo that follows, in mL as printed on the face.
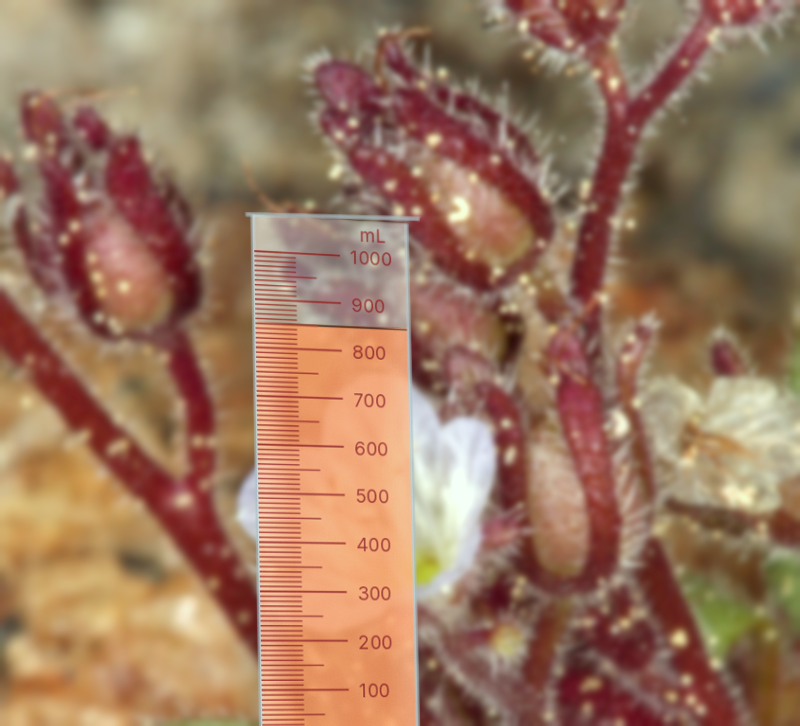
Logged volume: 850 mL
